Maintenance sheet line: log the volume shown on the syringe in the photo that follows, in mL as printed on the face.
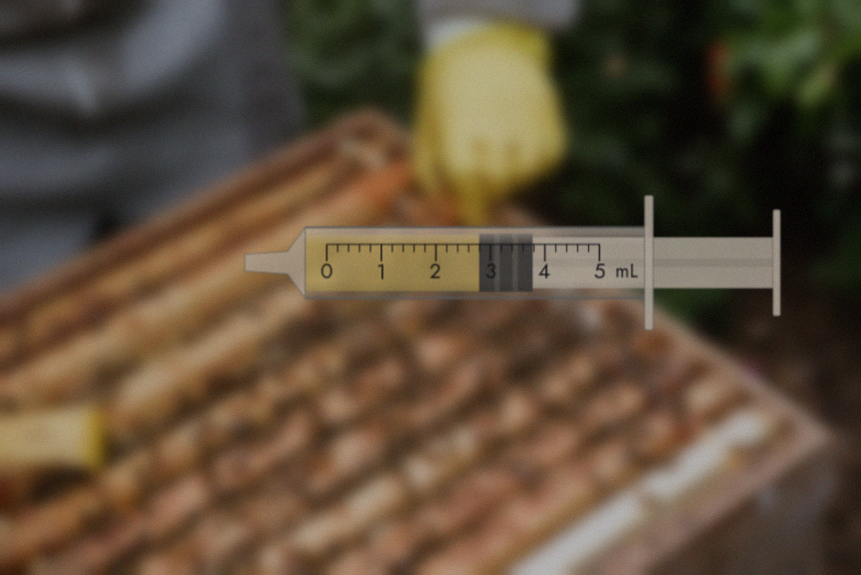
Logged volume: 2.8 mL
